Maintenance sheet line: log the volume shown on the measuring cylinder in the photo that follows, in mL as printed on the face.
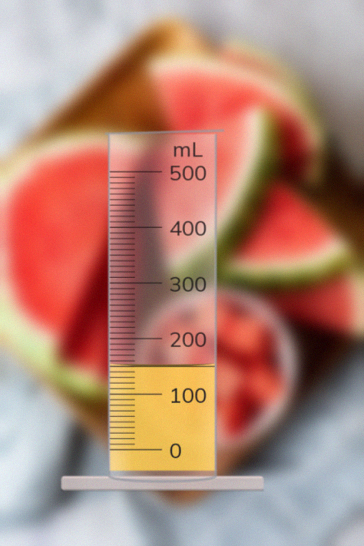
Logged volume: 150 mL
